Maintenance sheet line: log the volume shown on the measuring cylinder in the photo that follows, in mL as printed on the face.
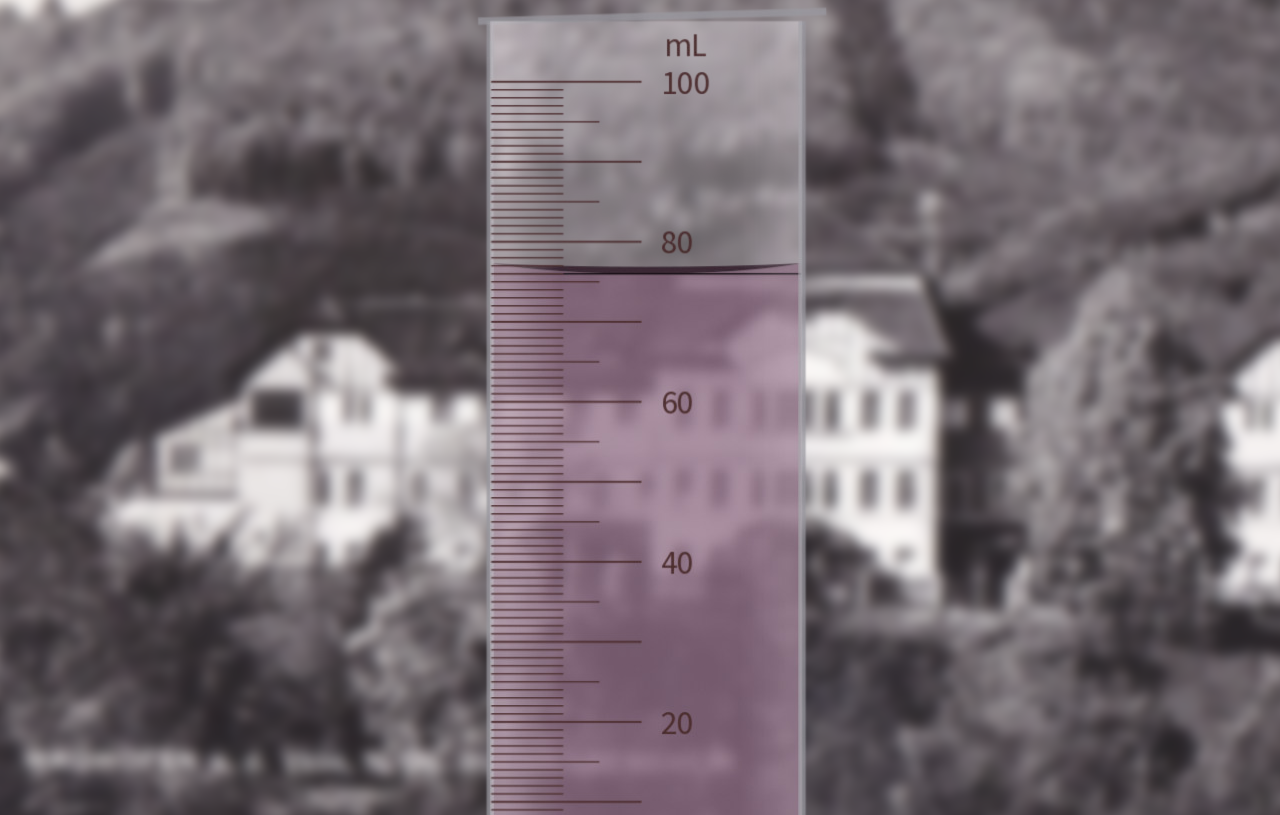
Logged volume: 76 mL
